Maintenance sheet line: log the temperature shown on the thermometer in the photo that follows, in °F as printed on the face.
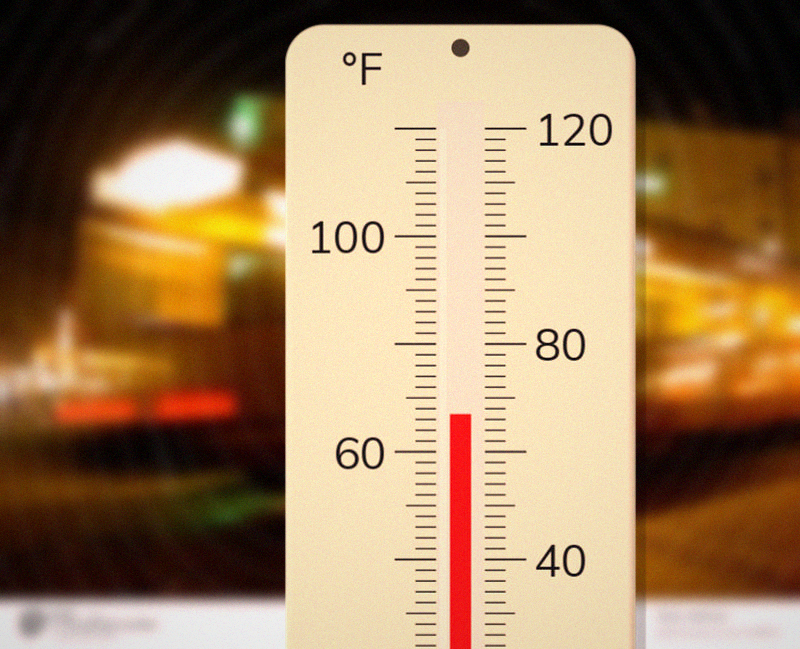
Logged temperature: 67 °F
